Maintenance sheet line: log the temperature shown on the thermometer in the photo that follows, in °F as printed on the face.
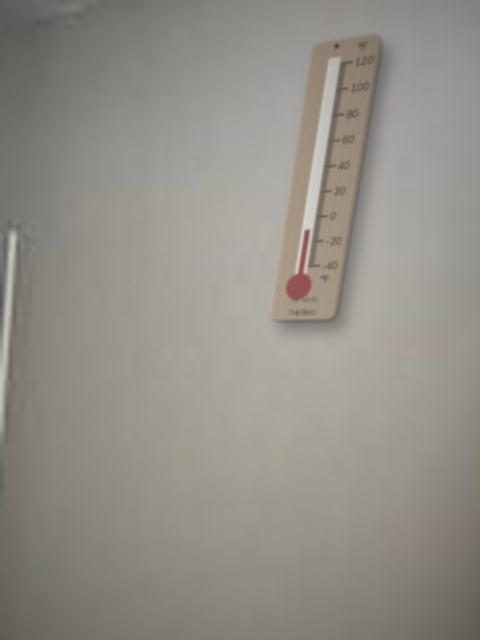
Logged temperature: -10 °F
